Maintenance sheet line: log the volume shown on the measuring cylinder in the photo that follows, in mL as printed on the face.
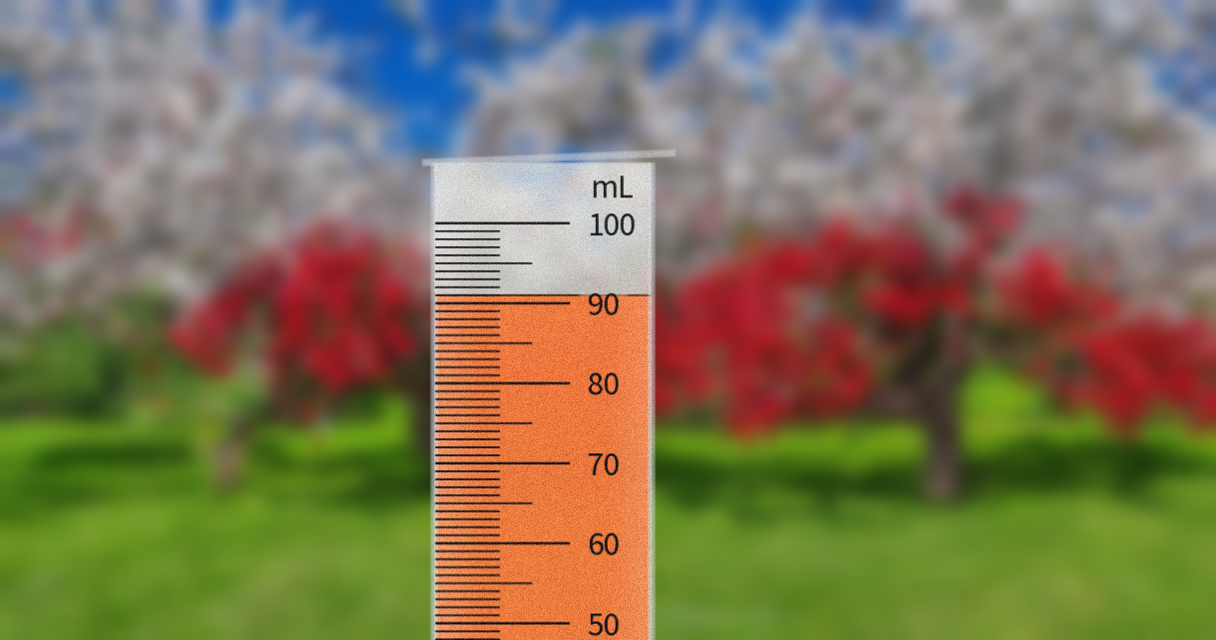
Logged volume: 91 mL
